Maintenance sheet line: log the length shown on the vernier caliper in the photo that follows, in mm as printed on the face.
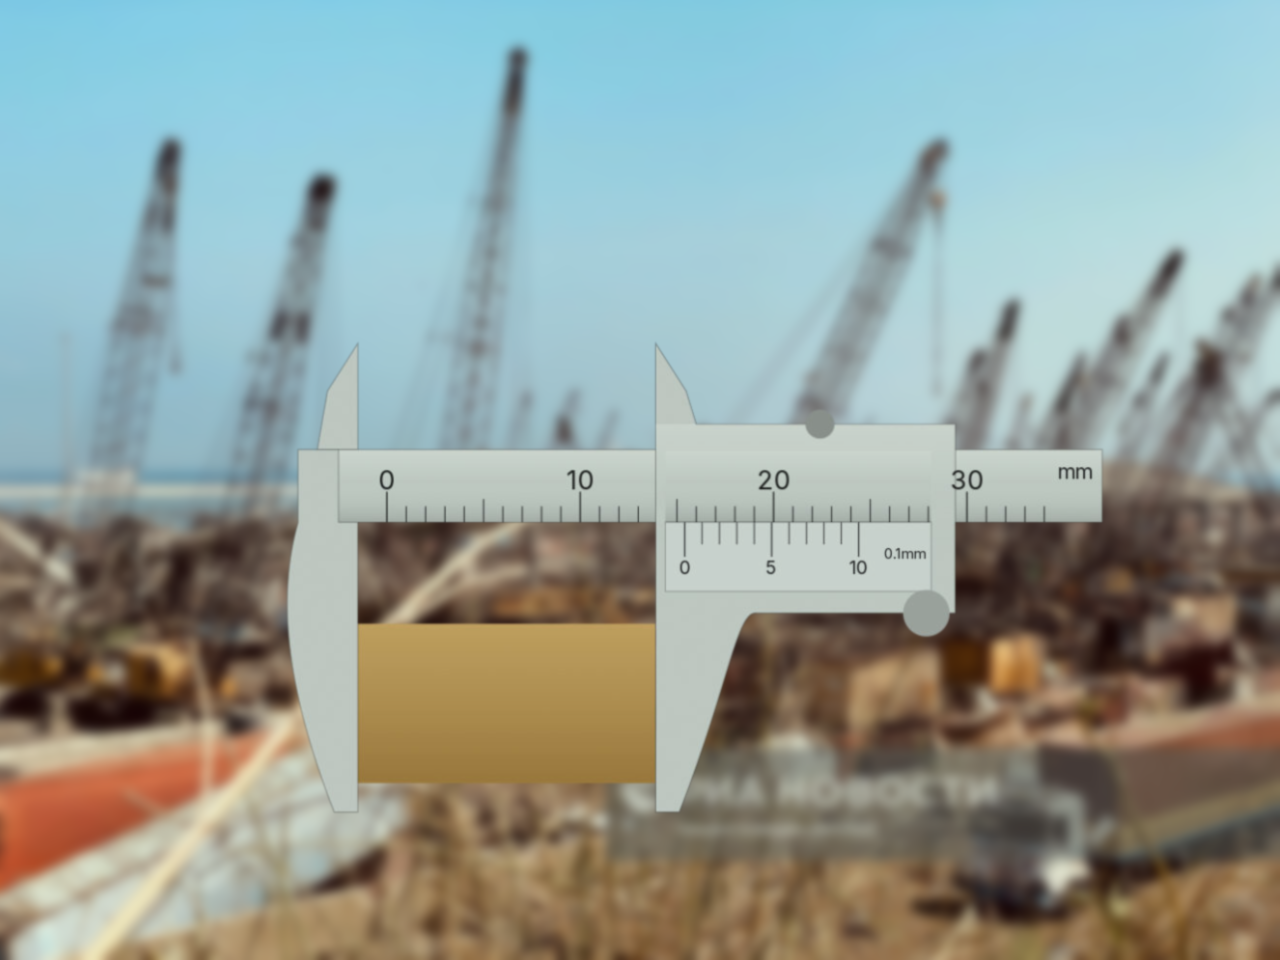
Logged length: 15.4 mm
